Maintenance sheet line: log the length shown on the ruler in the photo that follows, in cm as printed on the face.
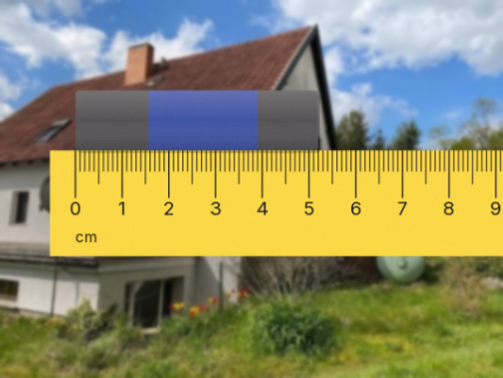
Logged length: 5.2 cm
